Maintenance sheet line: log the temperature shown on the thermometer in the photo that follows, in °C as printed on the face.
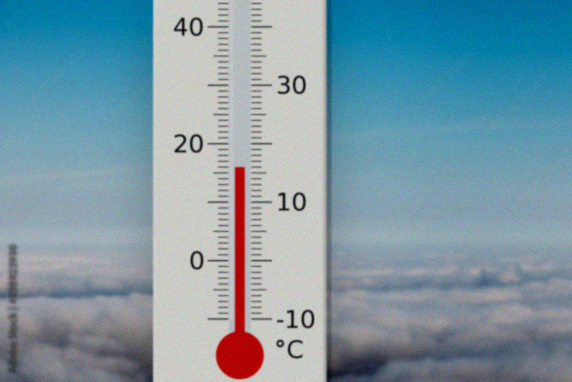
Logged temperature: 16 °C
